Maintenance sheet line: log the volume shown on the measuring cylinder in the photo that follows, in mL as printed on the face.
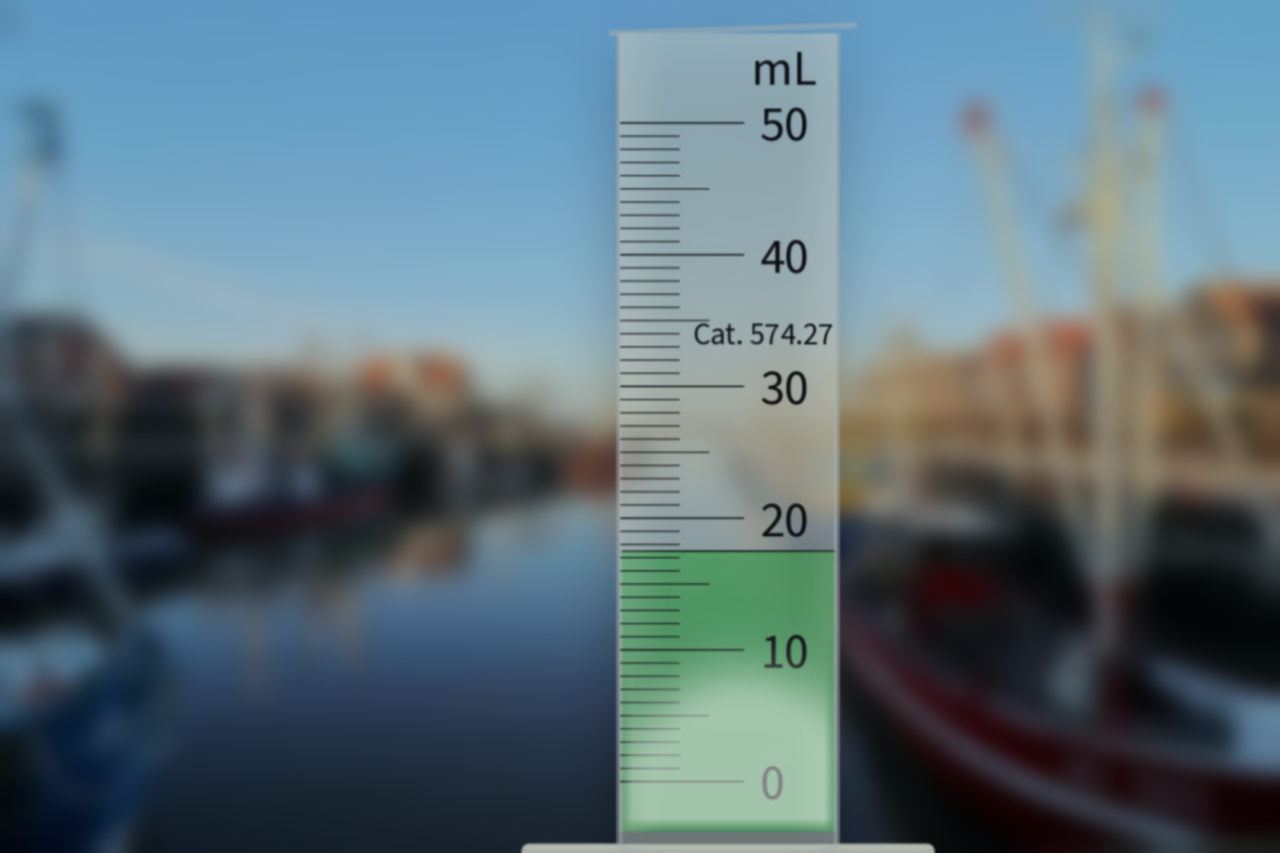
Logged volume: 17.5 mL
